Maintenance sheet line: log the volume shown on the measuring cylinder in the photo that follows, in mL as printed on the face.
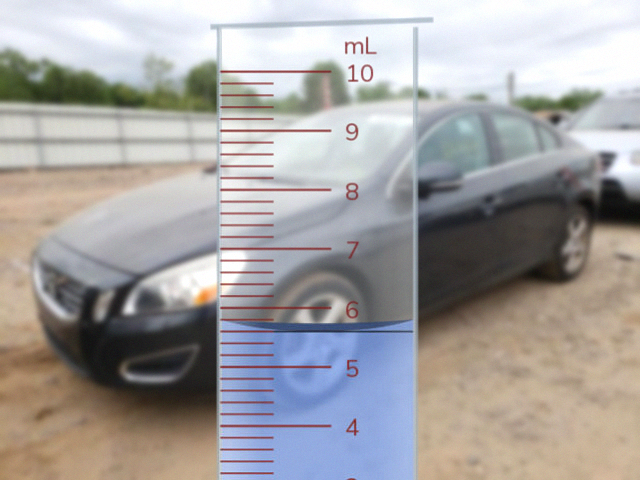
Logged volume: 5.6 mL
